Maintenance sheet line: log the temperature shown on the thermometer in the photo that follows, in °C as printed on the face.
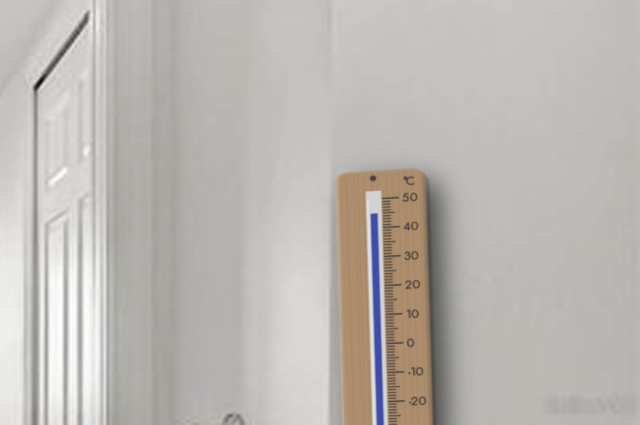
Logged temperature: 45 °C
